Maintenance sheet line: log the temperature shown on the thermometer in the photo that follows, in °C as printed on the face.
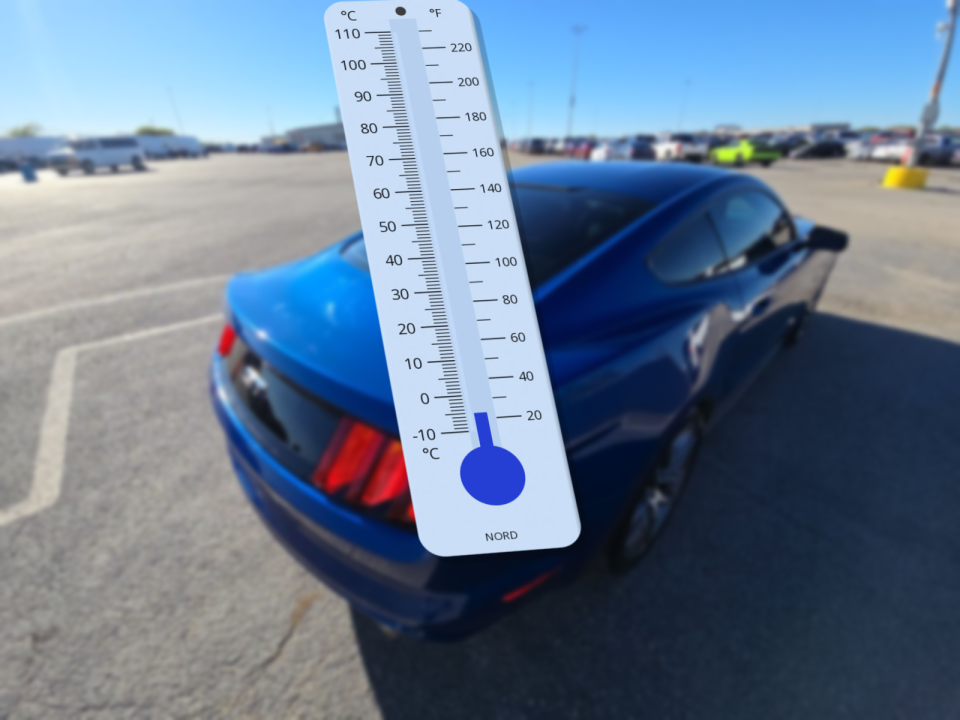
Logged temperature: -5 °C
